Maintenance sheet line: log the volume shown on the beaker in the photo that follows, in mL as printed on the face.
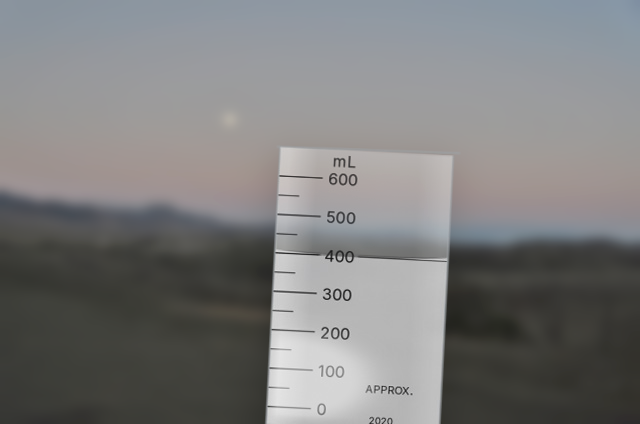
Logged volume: 400 mL
